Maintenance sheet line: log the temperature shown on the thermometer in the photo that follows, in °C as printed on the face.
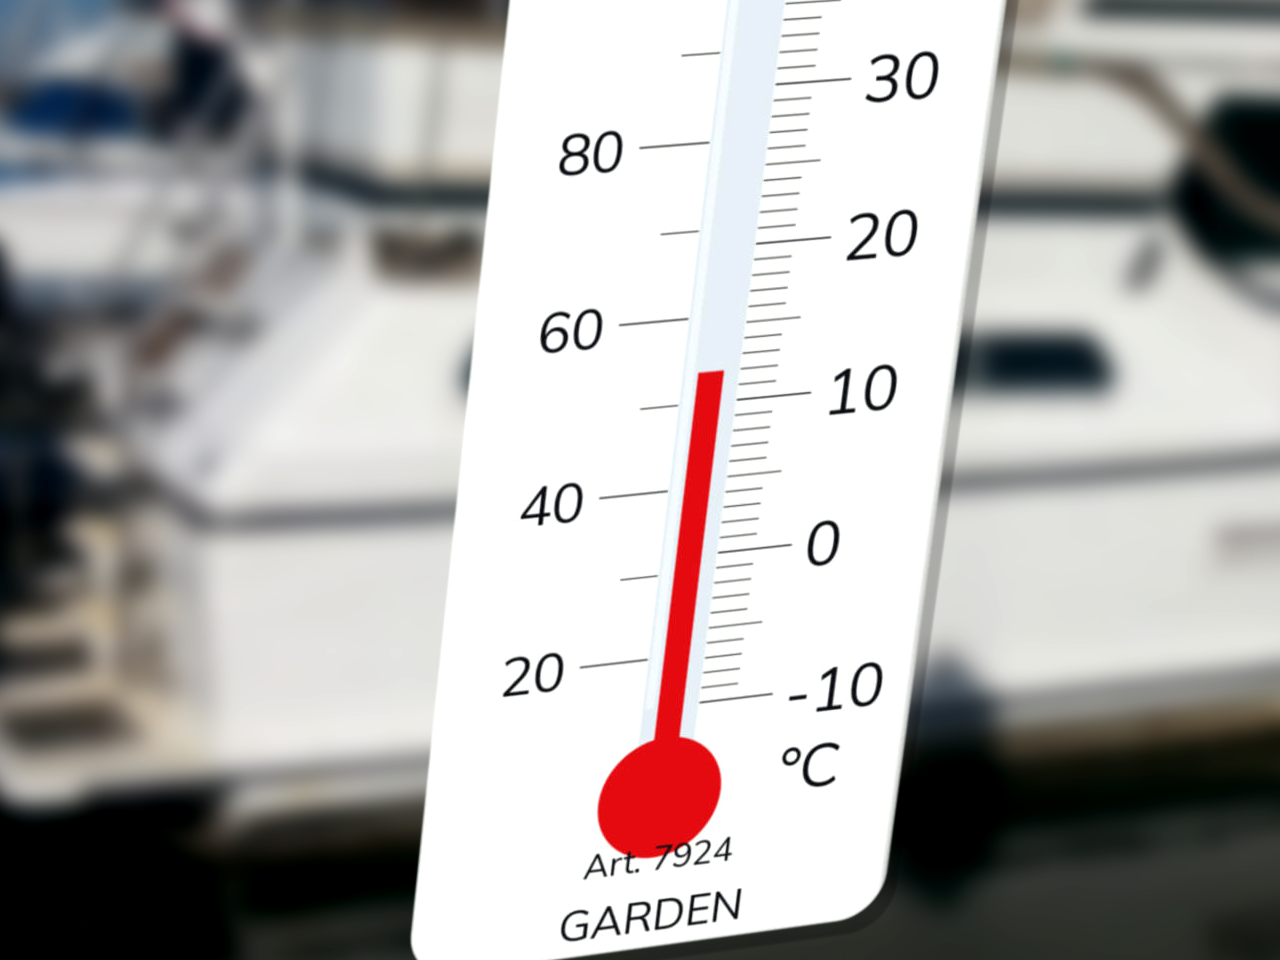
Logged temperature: 12 °C
